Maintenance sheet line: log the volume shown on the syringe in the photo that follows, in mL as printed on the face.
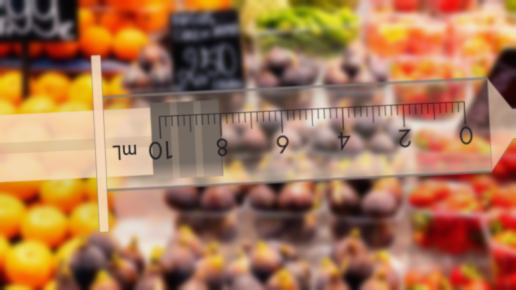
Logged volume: 8 mL
